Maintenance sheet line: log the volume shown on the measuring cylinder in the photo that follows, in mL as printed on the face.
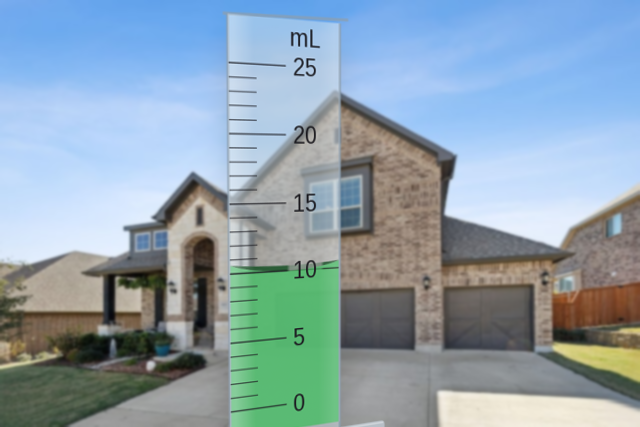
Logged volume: 10 mL
